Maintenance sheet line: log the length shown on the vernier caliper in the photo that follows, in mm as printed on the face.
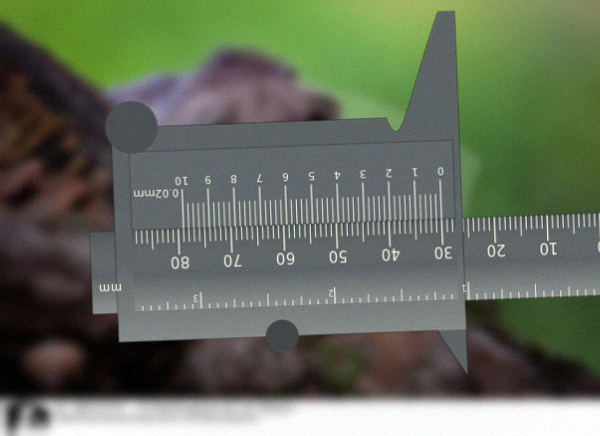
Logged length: 30.0 mm
